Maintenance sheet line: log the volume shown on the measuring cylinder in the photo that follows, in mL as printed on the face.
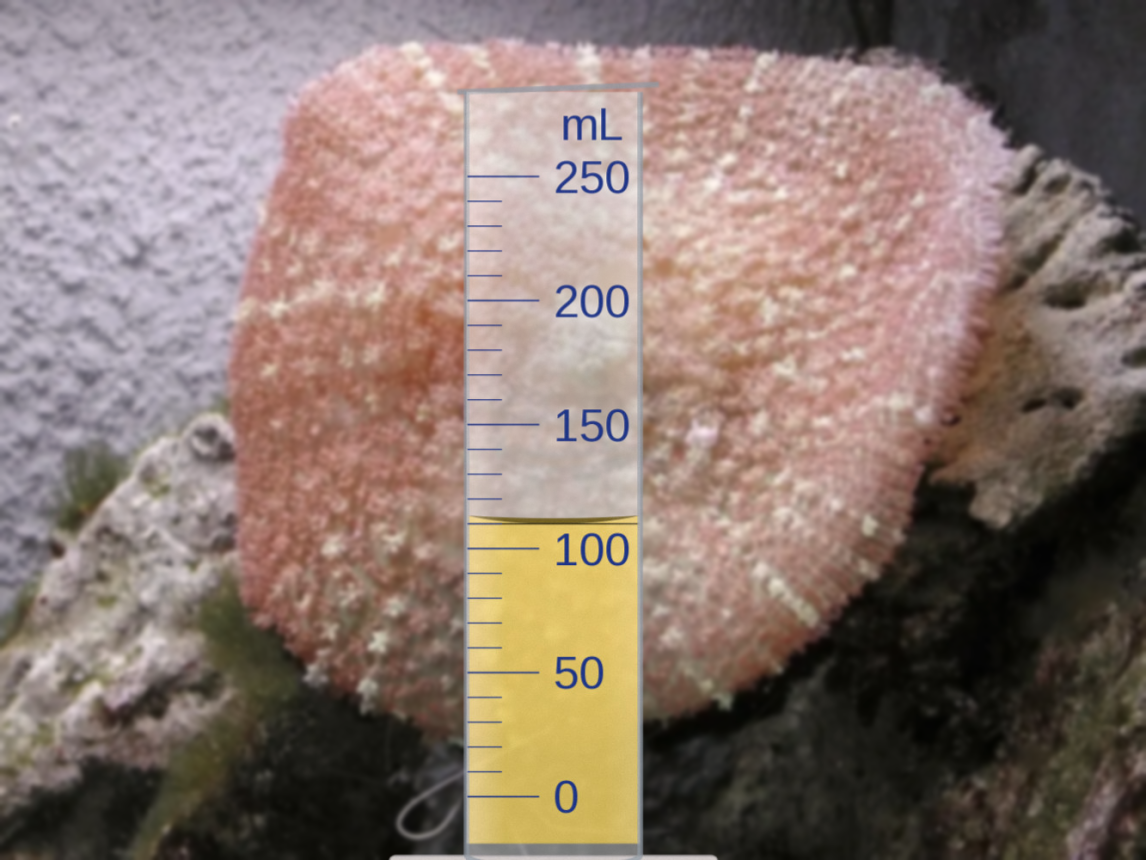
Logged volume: 110 mL
